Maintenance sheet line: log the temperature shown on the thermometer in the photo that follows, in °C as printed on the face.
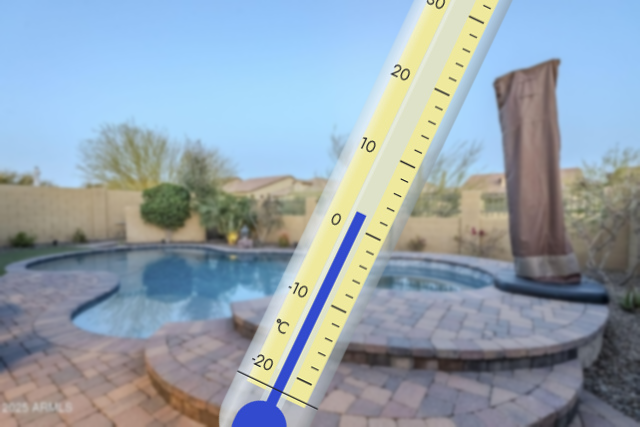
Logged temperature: 2 °C
